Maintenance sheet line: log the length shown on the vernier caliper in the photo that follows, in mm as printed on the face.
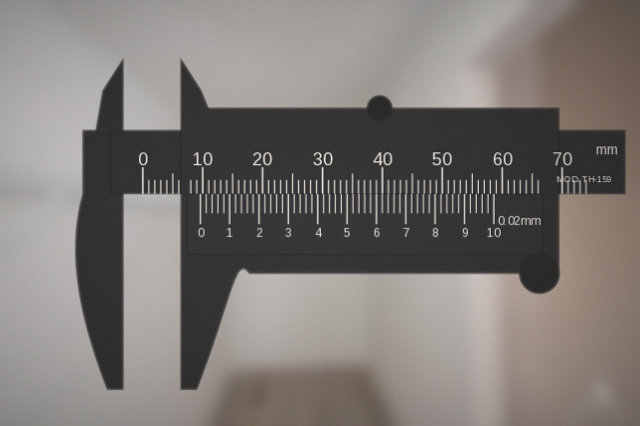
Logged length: 9.6 mm
